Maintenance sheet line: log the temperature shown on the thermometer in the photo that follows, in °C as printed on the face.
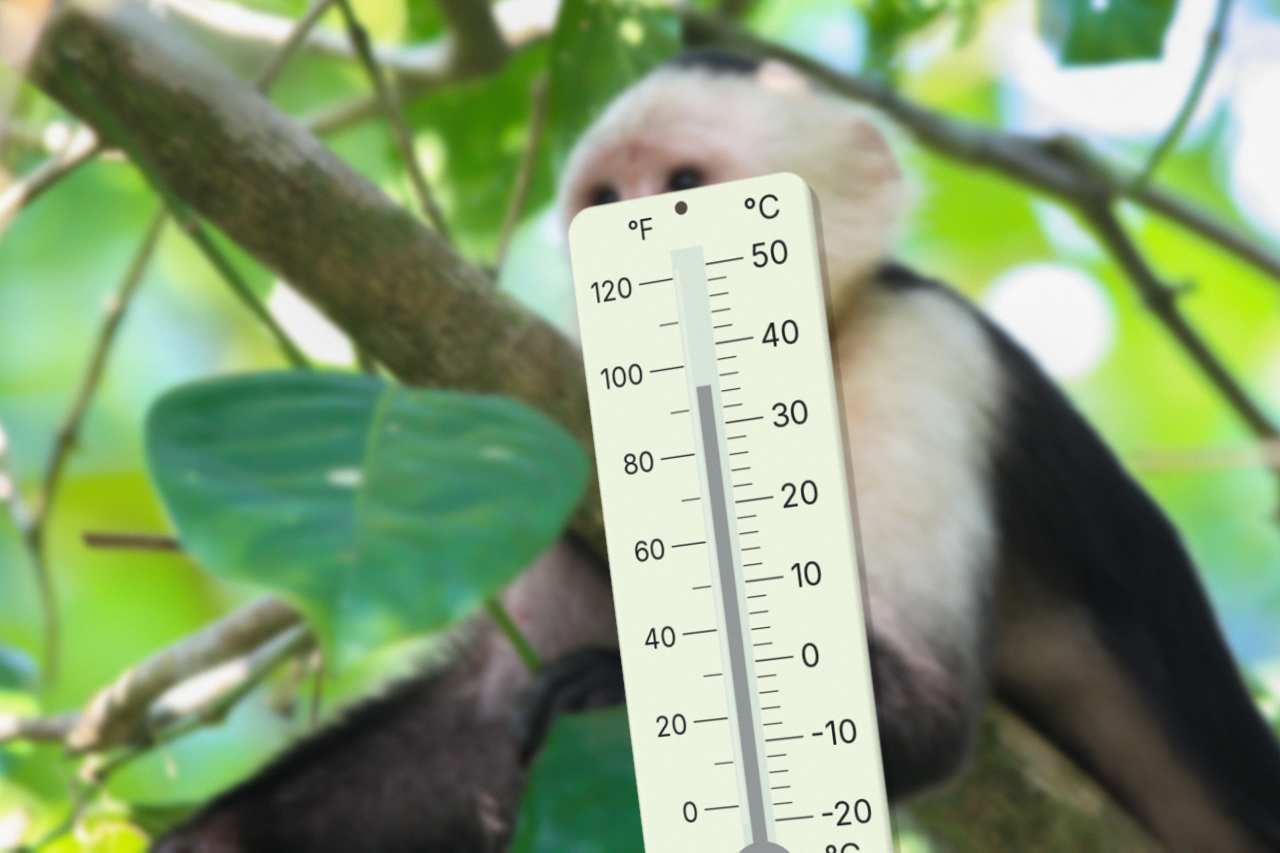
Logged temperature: 35 °C
